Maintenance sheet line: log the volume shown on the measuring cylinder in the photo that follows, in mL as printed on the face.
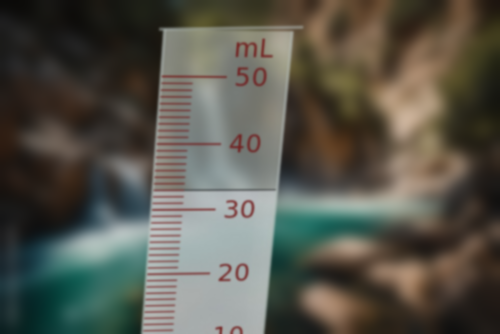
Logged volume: 33 mL
